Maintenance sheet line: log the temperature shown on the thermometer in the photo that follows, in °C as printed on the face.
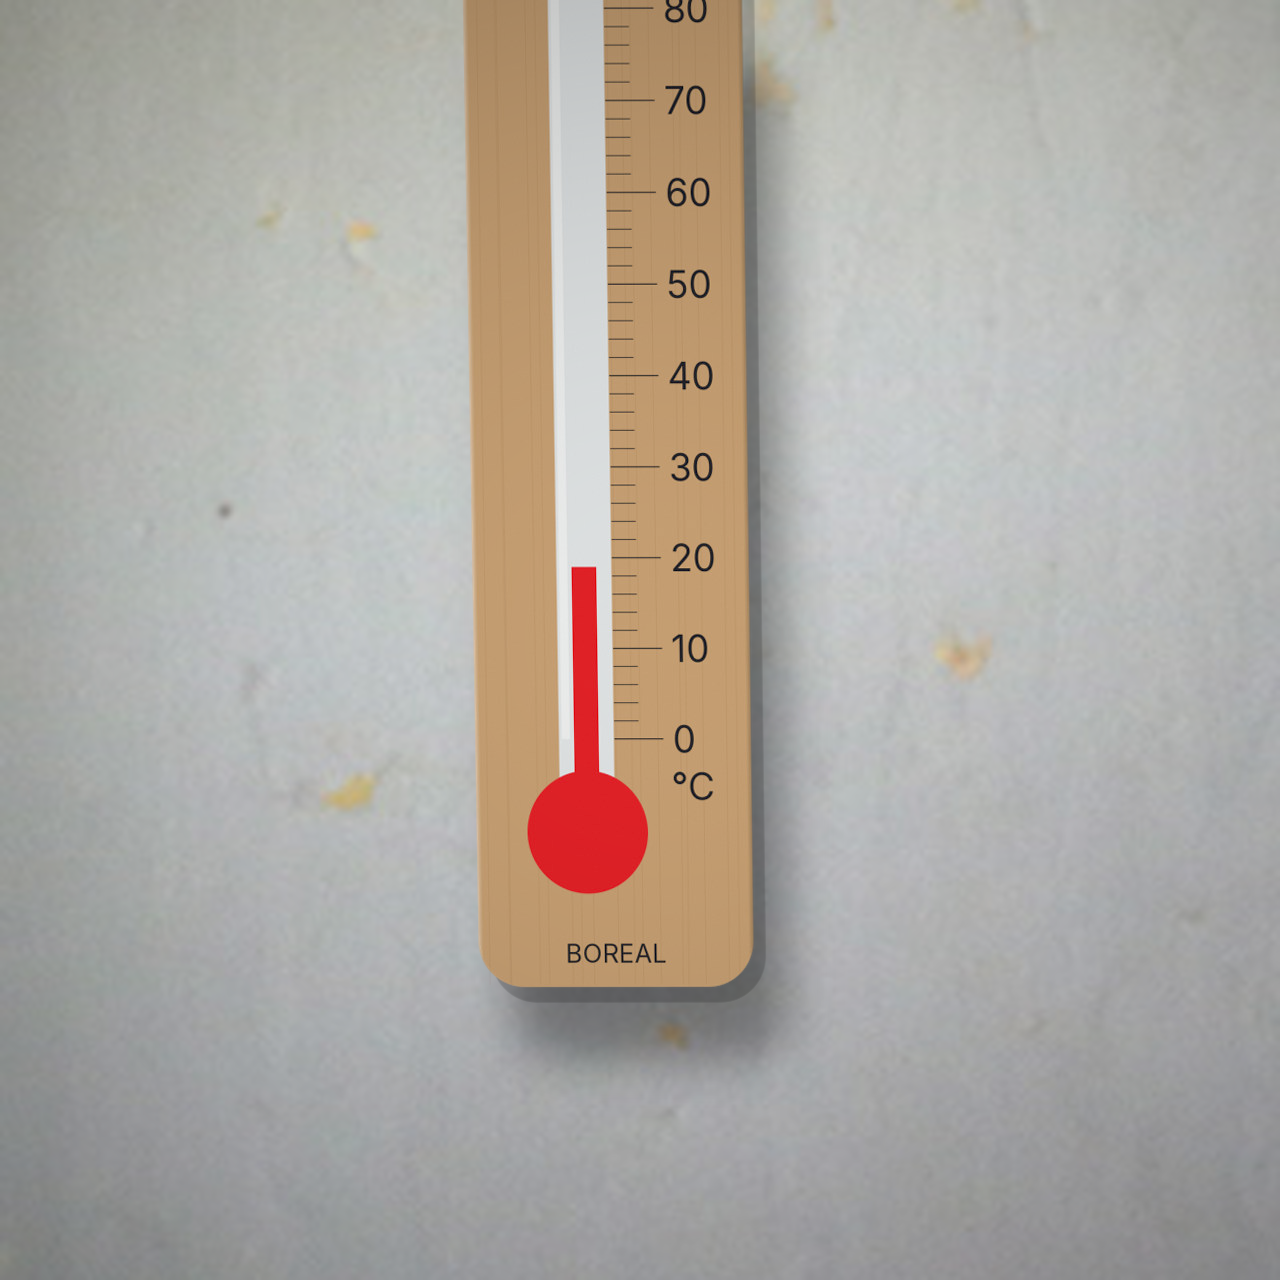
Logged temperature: 19 °C
